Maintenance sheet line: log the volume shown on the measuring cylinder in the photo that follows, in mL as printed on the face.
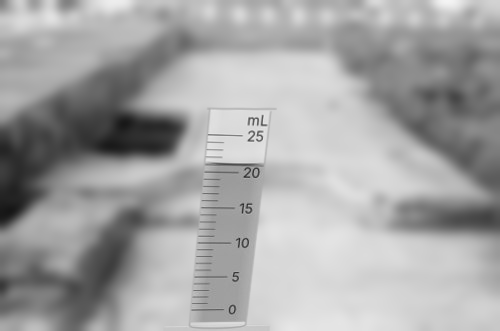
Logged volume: 21 mL
